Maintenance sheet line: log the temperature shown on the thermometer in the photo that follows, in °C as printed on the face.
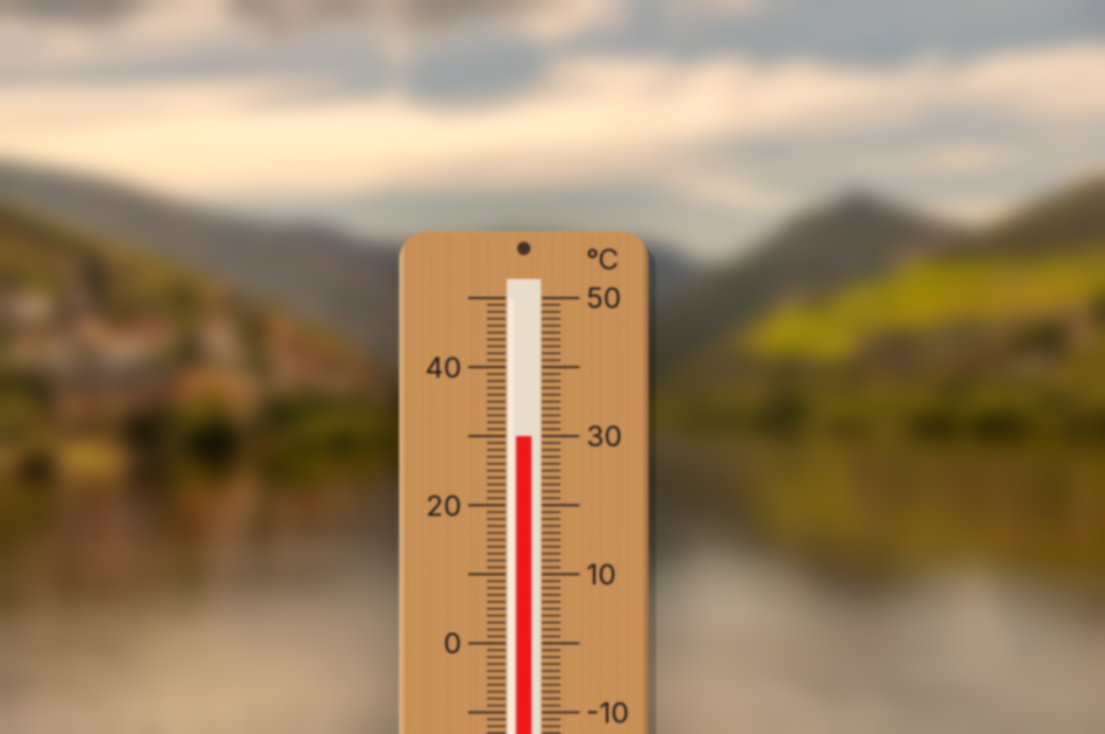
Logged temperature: 30 °C
